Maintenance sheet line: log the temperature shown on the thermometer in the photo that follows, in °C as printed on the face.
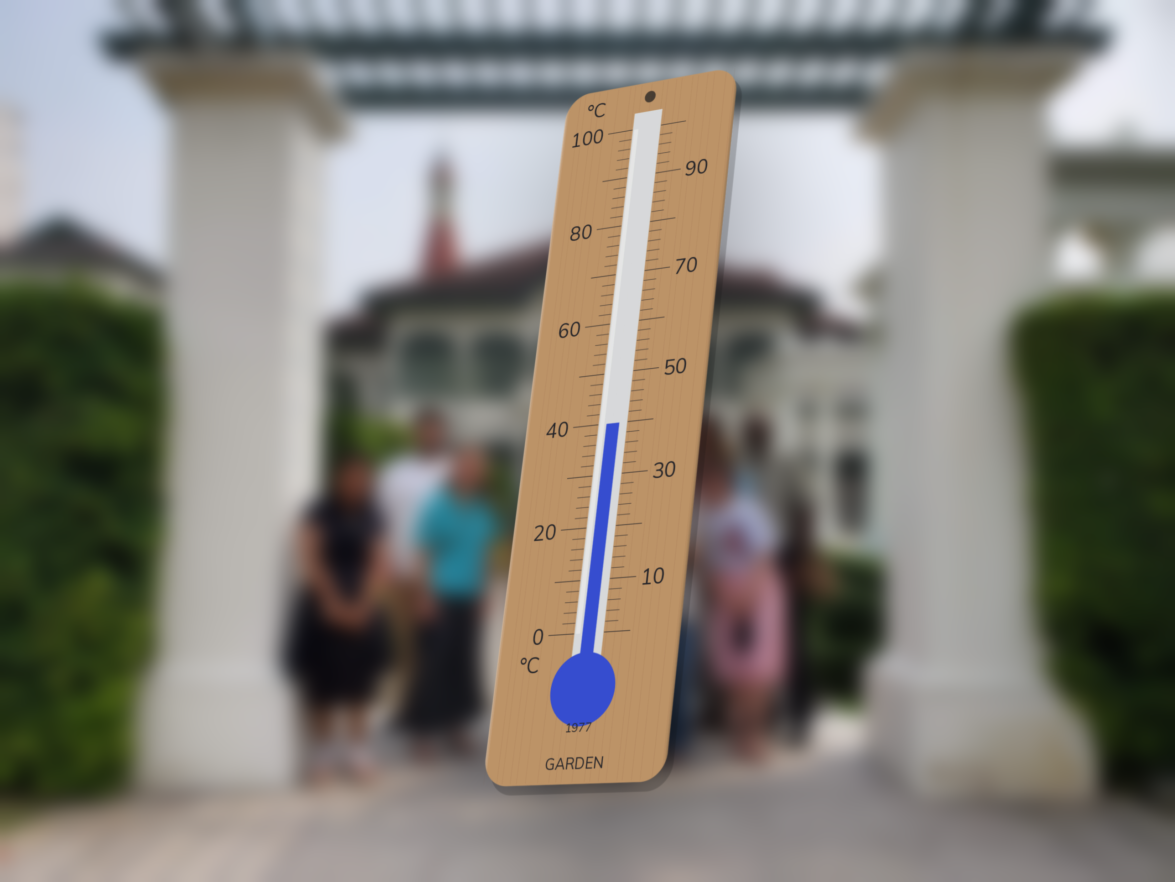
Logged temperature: 40 °C
